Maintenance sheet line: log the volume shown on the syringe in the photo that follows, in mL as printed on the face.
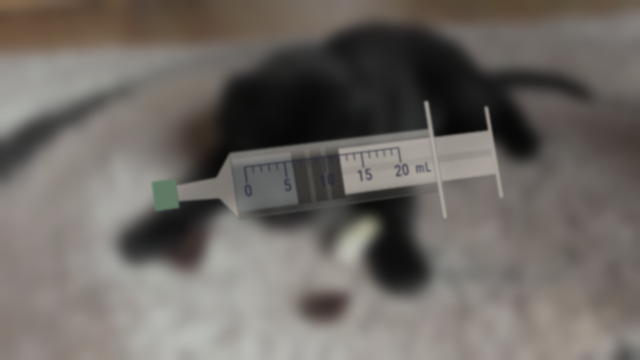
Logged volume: 6 mL
